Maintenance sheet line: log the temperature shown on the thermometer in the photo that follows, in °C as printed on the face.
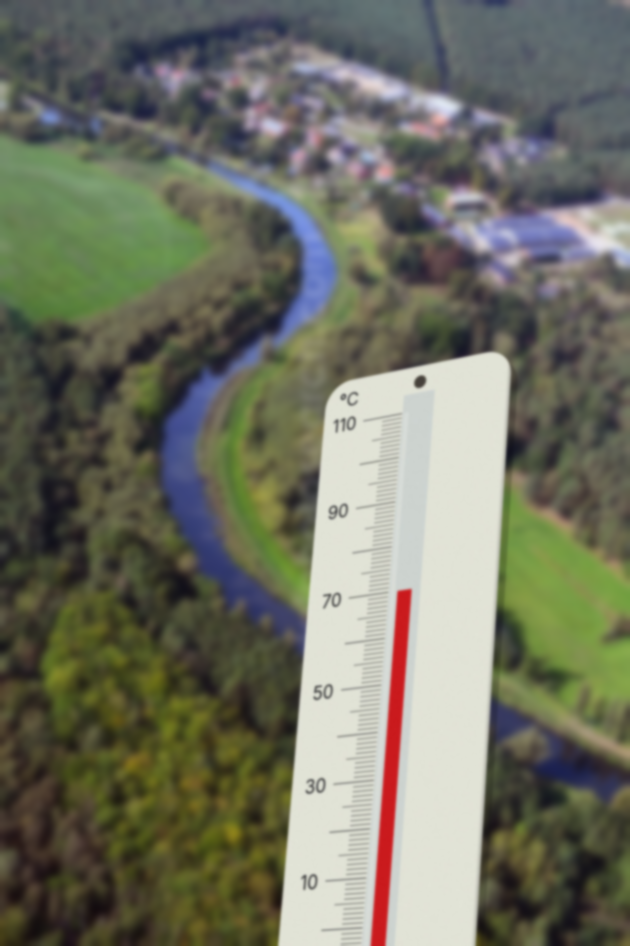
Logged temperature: 70 °C
